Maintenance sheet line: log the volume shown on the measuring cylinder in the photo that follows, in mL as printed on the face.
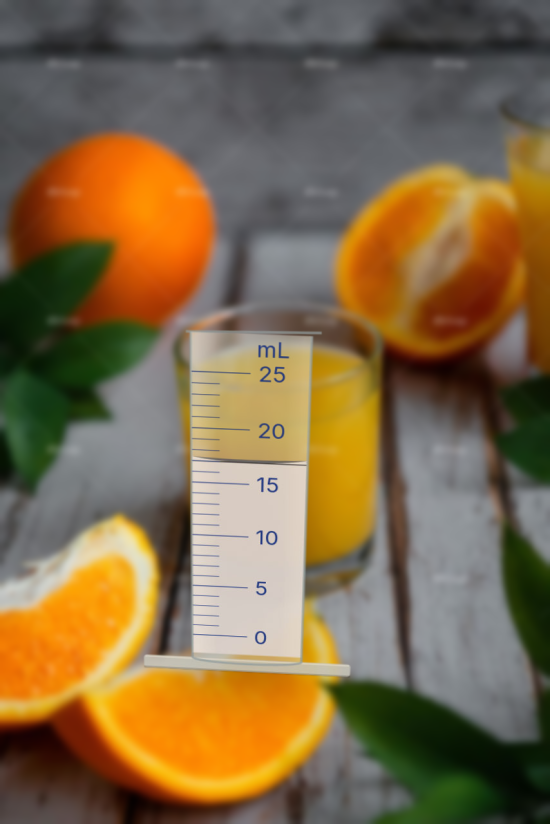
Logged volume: 17 mL
